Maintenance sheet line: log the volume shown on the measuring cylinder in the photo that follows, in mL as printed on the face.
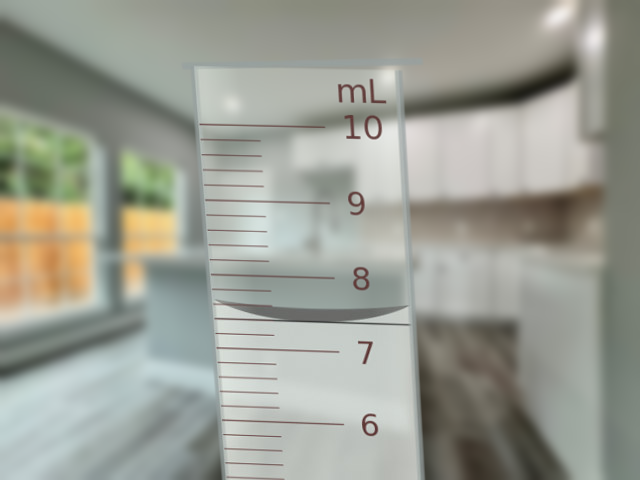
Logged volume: 7.4 mL
